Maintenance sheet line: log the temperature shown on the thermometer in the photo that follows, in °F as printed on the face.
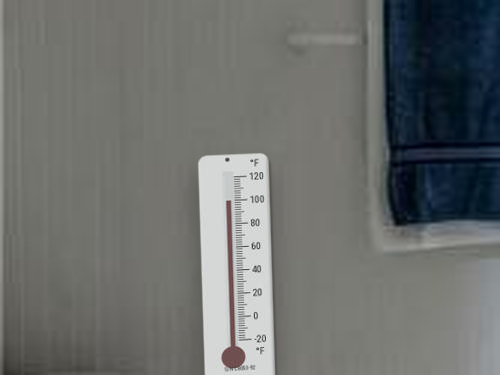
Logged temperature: 100 °F
